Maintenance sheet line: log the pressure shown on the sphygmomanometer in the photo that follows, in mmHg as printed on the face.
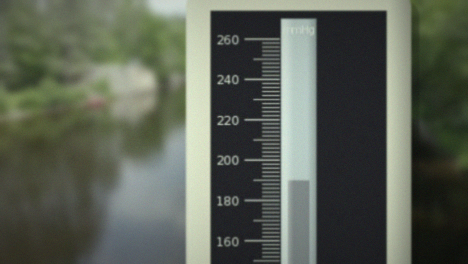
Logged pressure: 190 mmHg
